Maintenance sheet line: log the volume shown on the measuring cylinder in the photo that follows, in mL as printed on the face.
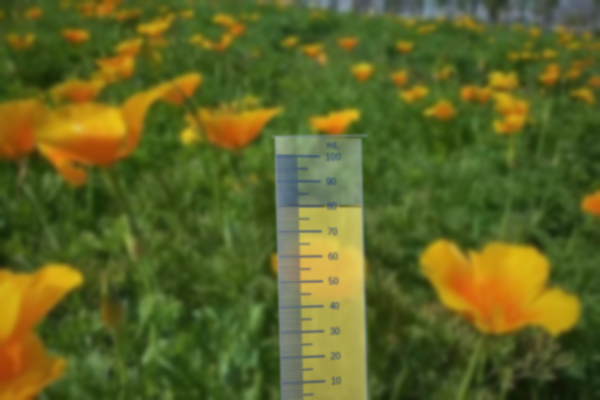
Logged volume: 80 mL
